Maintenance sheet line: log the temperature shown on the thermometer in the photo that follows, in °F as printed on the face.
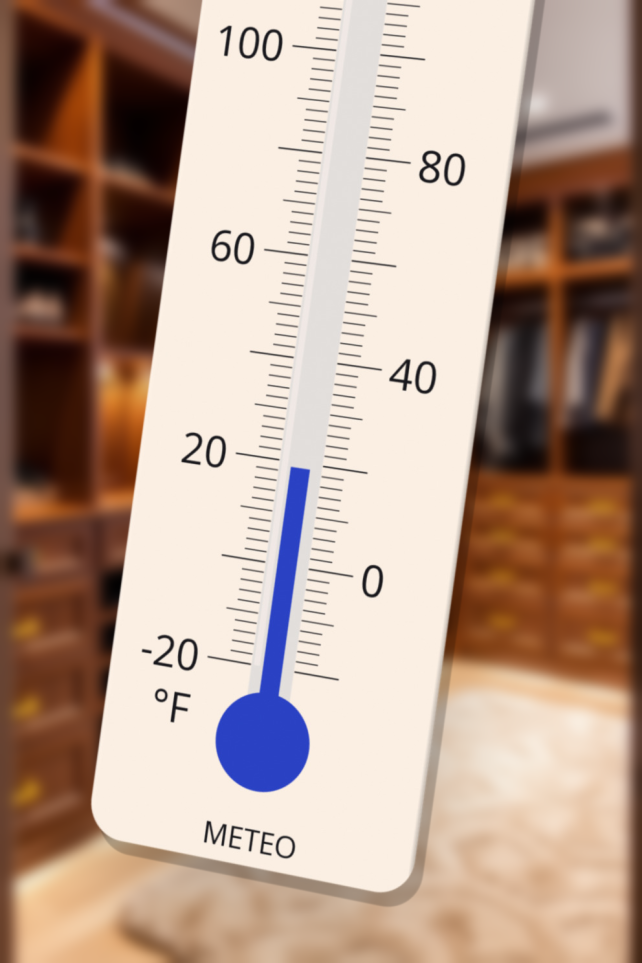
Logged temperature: 19 °F
